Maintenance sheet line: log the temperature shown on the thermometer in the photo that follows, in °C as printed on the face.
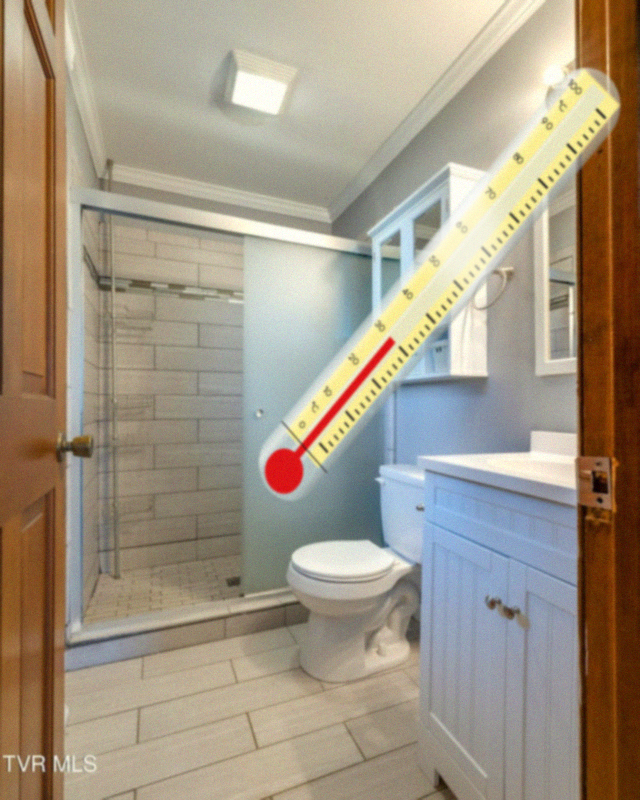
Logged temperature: 30 °C
